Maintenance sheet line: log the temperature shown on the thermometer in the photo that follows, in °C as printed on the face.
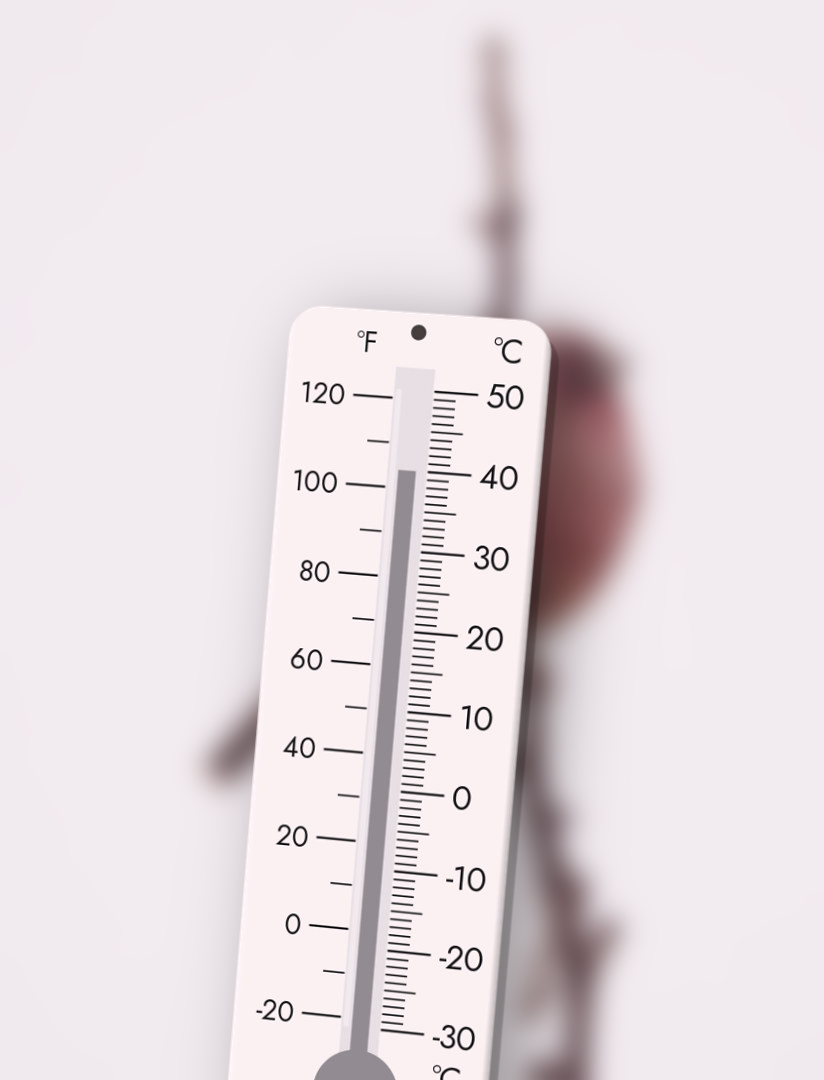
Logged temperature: 40 °C
